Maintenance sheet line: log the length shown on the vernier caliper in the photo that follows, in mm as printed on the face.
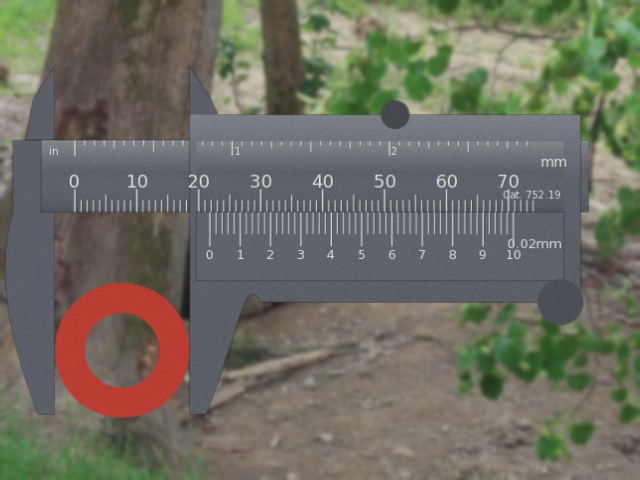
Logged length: 21.8 mm
